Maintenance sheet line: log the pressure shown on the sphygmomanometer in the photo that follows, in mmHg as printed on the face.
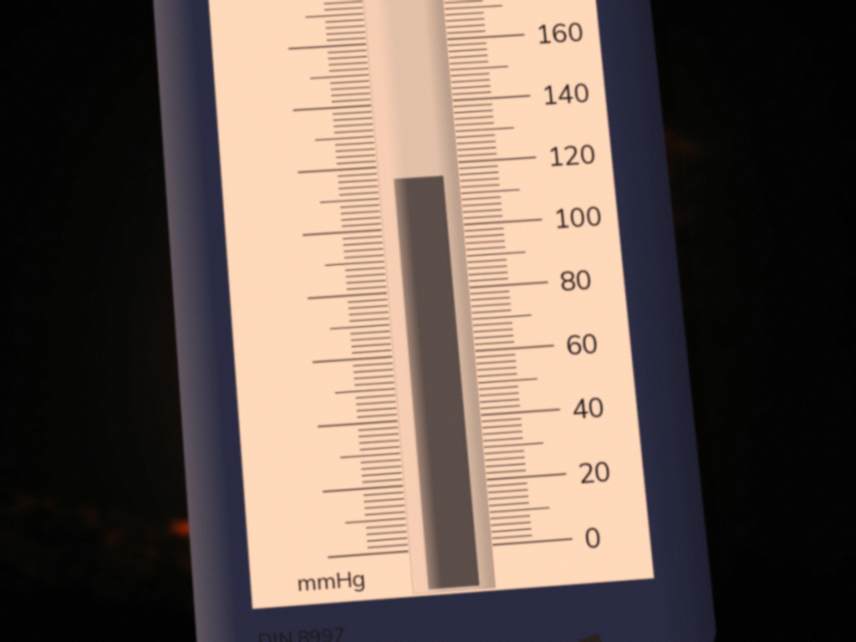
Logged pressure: 116 mmHg
